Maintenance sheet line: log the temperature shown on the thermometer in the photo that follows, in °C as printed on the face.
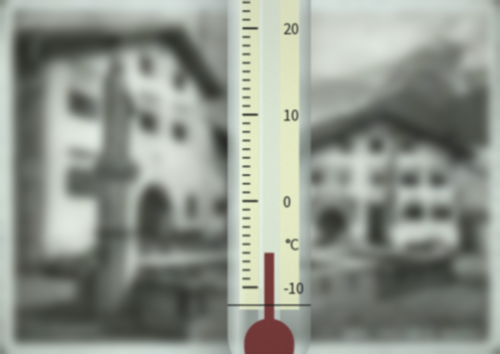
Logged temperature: -6 °C
